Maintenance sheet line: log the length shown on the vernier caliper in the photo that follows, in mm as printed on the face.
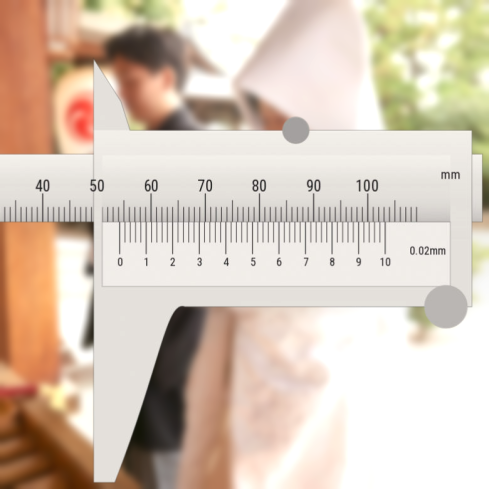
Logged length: 54.2 mm
